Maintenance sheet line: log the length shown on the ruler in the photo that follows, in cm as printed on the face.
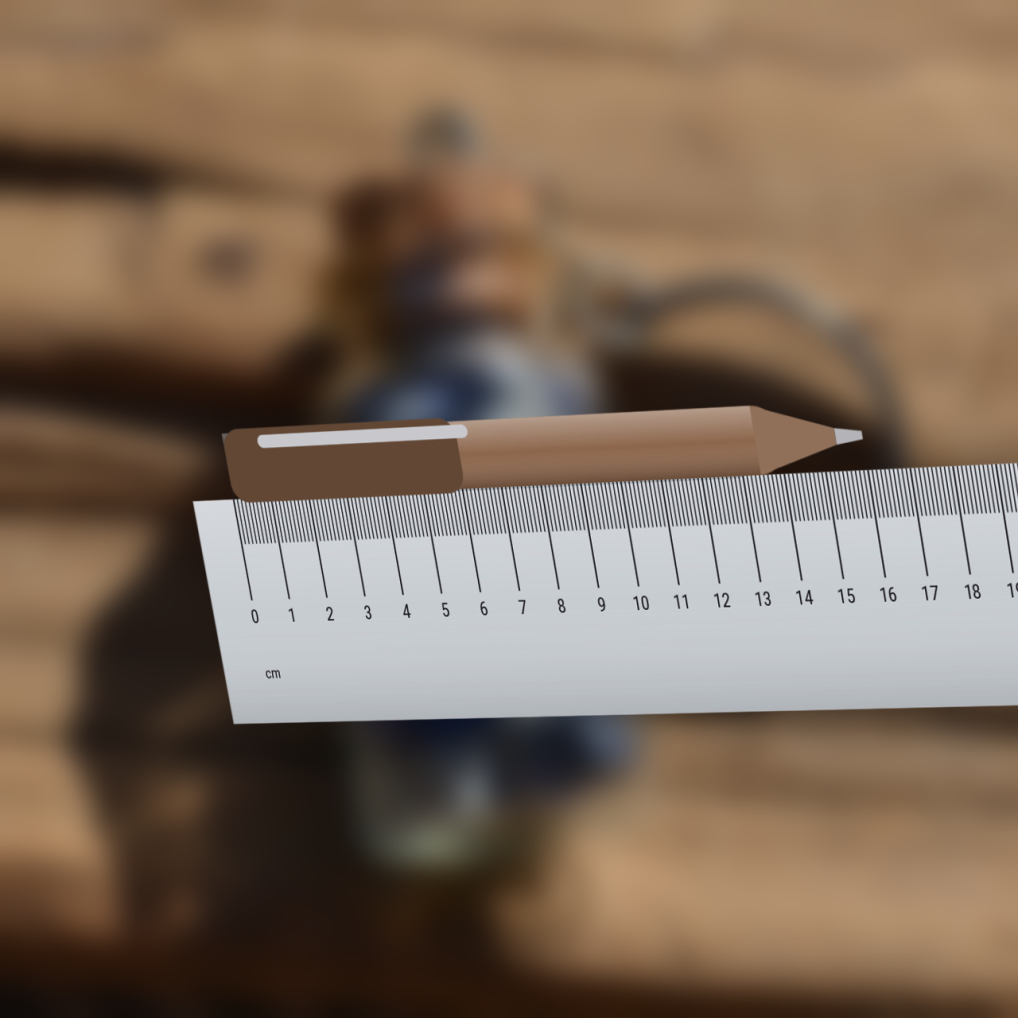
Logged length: 16 cm
